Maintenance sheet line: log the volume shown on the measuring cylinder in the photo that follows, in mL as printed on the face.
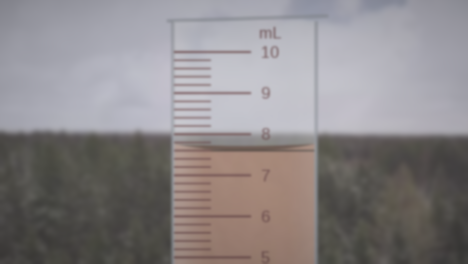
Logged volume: 7.6 mL
